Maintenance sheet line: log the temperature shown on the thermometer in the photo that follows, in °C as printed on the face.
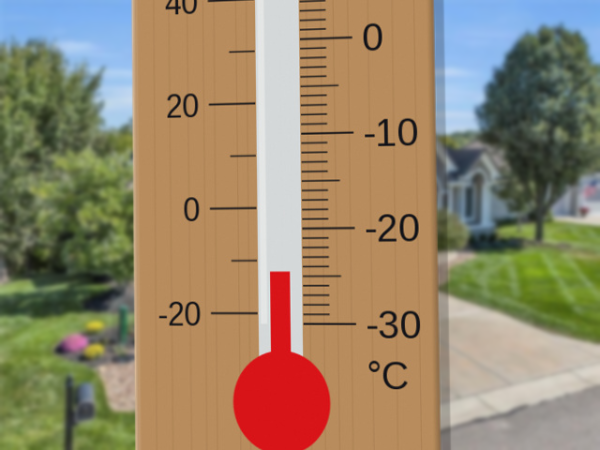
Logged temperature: -24.5 °C
